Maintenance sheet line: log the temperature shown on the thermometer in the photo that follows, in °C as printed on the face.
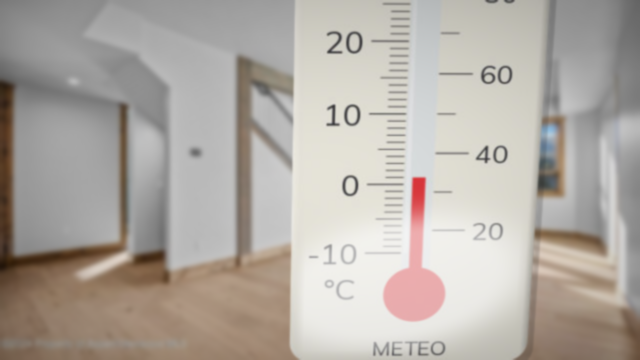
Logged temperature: 1 °C
